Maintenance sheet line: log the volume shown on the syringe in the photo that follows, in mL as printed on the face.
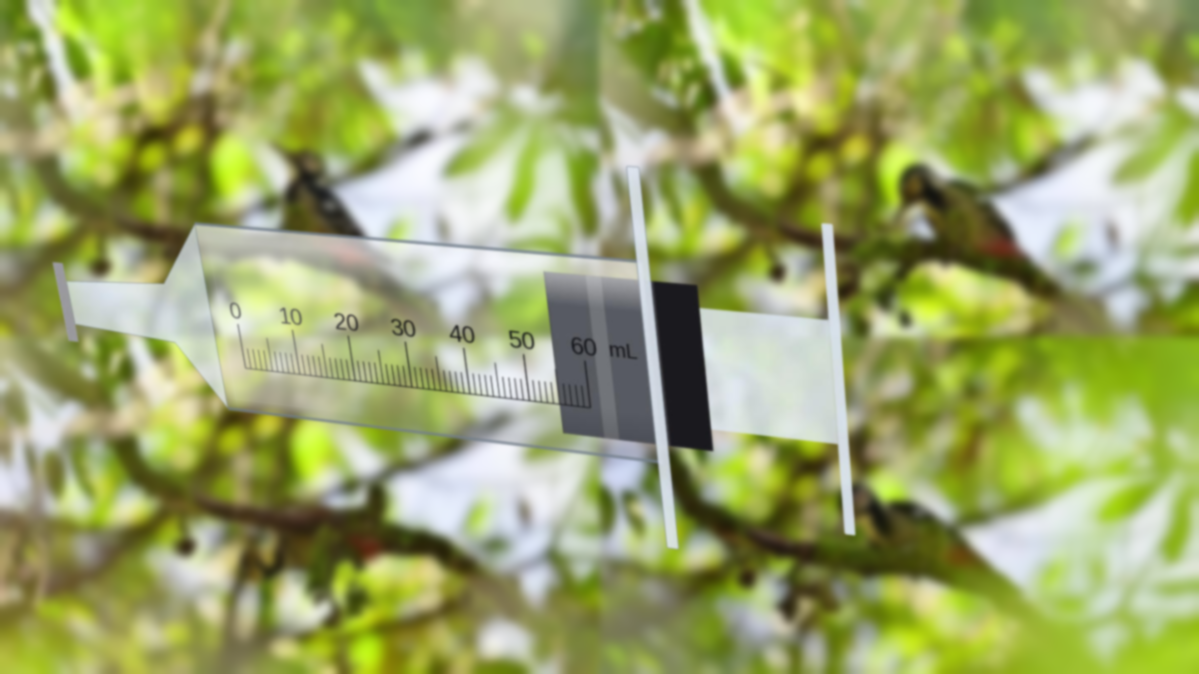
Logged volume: 55 mL
